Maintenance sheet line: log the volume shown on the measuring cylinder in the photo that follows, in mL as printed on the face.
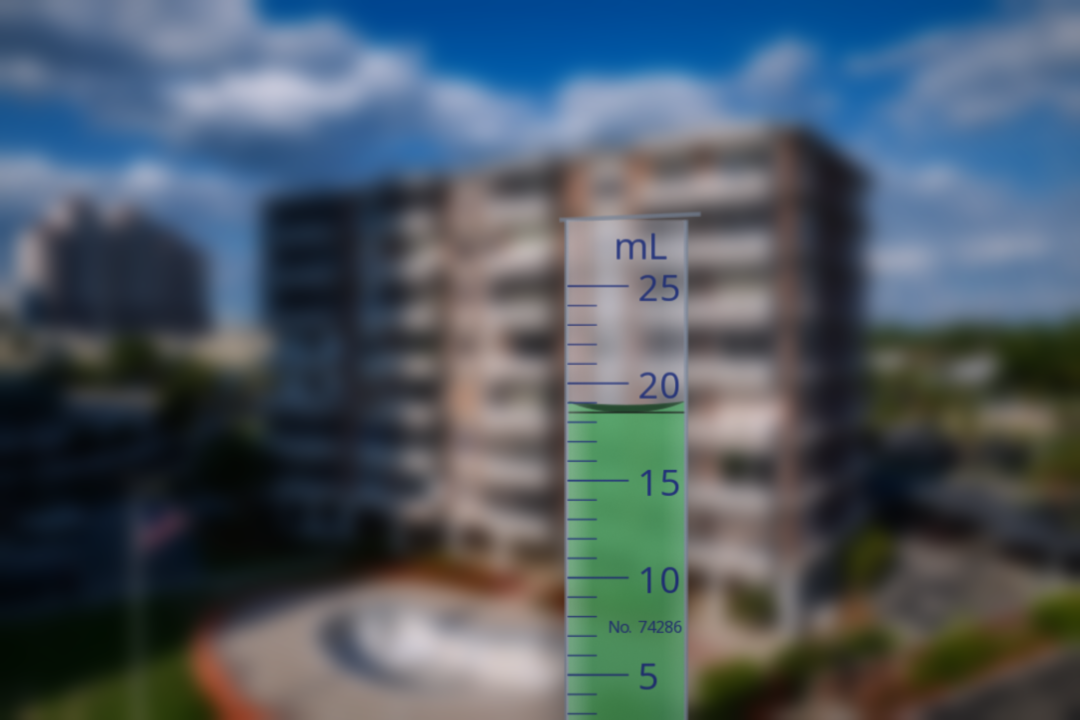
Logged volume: 18.5 mL
